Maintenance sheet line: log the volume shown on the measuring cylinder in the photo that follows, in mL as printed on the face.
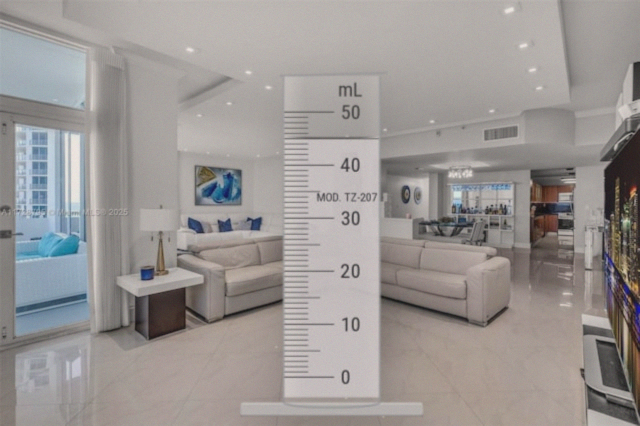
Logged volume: 45 mL
